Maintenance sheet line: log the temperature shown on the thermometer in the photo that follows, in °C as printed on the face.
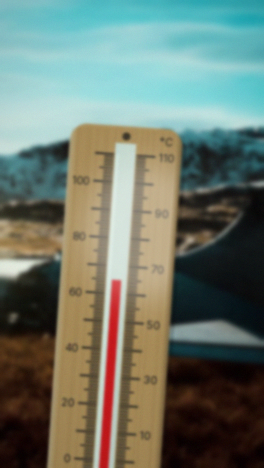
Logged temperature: 65 °C
